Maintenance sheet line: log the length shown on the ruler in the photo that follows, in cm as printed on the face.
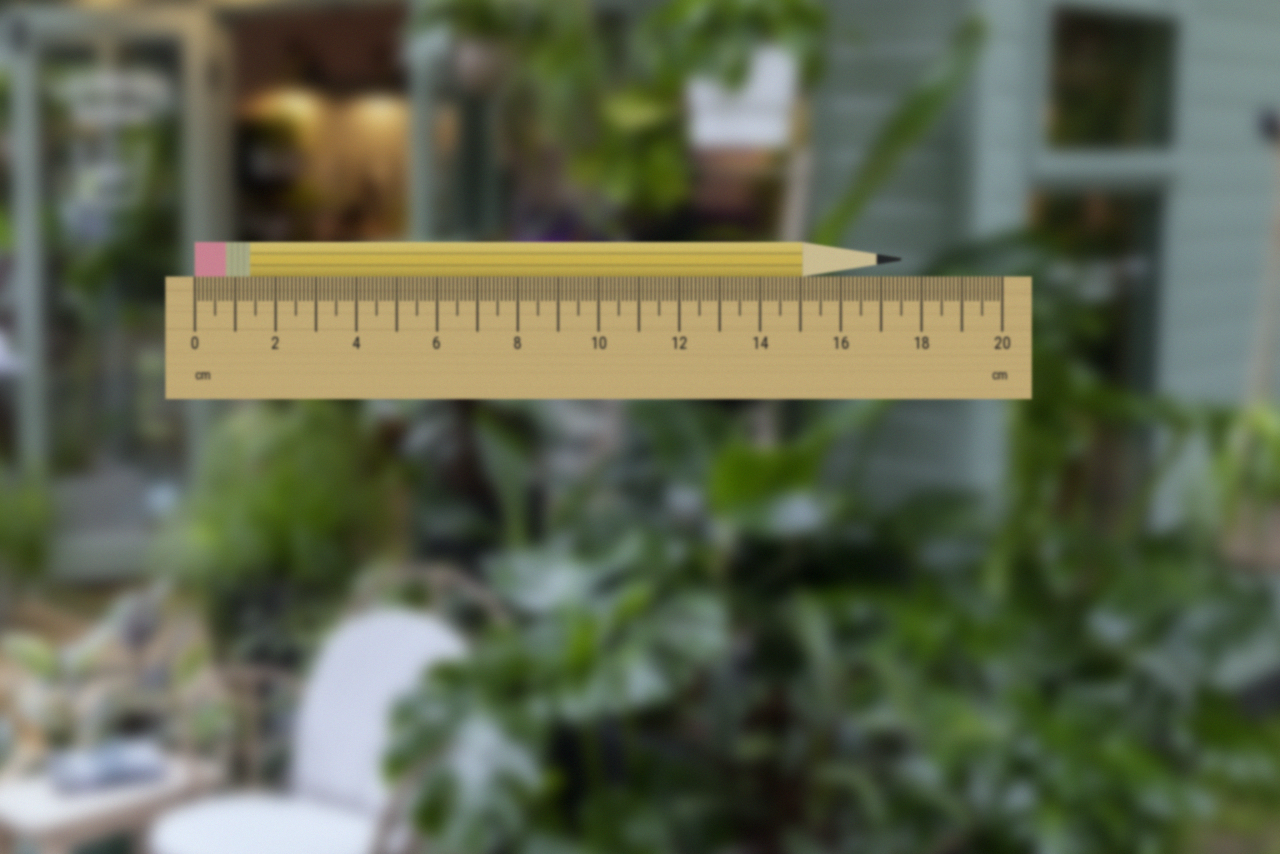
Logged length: 17.5 cm
